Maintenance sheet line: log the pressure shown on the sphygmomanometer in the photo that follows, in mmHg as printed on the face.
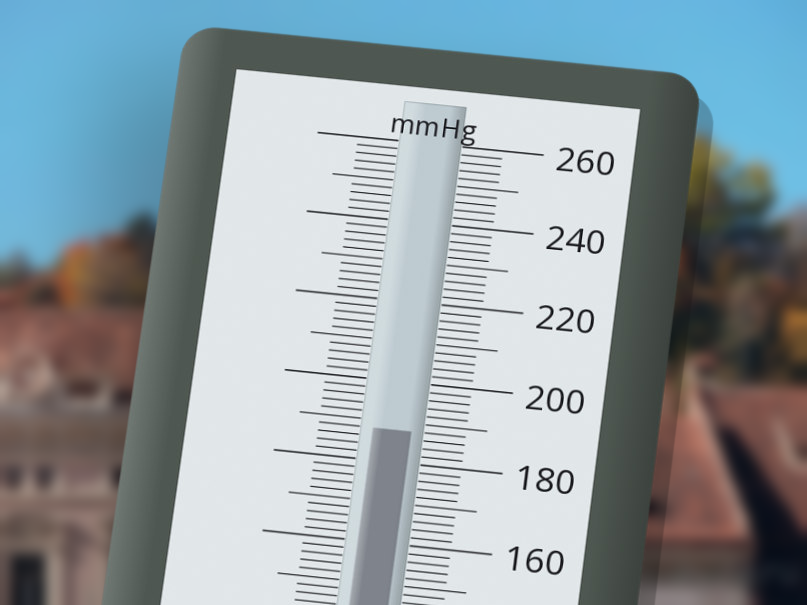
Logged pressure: 188 mmHg
